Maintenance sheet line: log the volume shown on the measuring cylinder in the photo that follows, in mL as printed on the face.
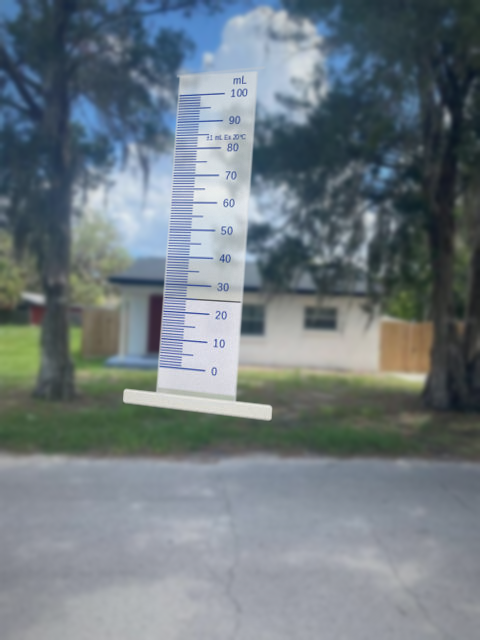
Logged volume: 25 mL
